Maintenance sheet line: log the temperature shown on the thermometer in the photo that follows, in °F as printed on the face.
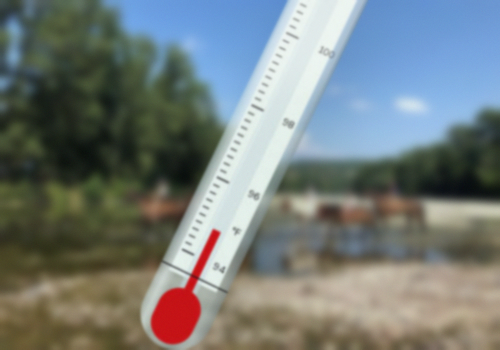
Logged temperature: 94.8 °F
